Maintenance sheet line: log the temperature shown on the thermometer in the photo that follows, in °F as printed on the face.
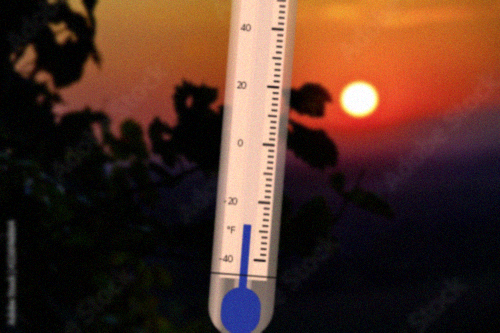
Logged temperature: -28 °F
